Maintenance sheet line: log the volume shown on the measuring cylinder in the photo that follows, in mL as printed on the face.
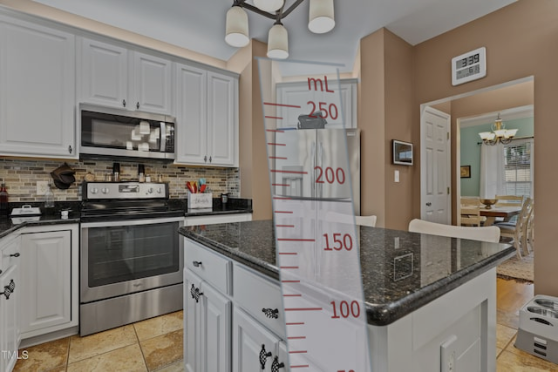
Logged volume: 180 mL
